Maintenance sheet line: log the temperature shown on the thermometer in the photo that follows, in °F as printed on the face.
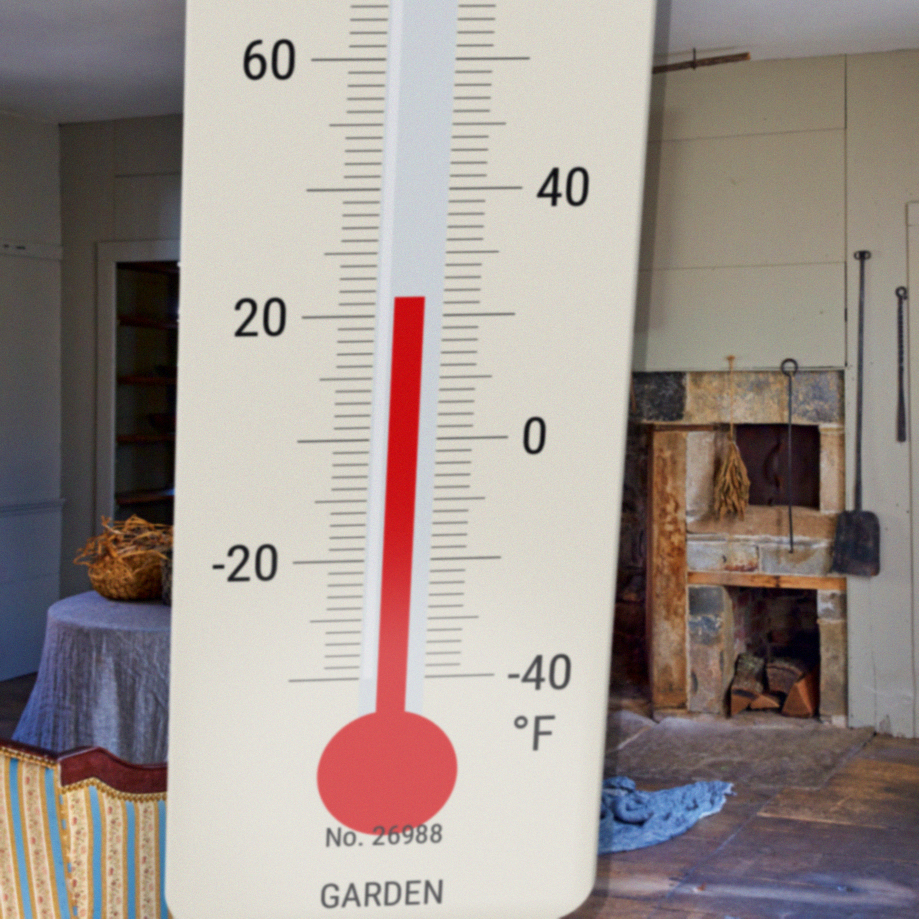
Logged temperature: 23 °F
